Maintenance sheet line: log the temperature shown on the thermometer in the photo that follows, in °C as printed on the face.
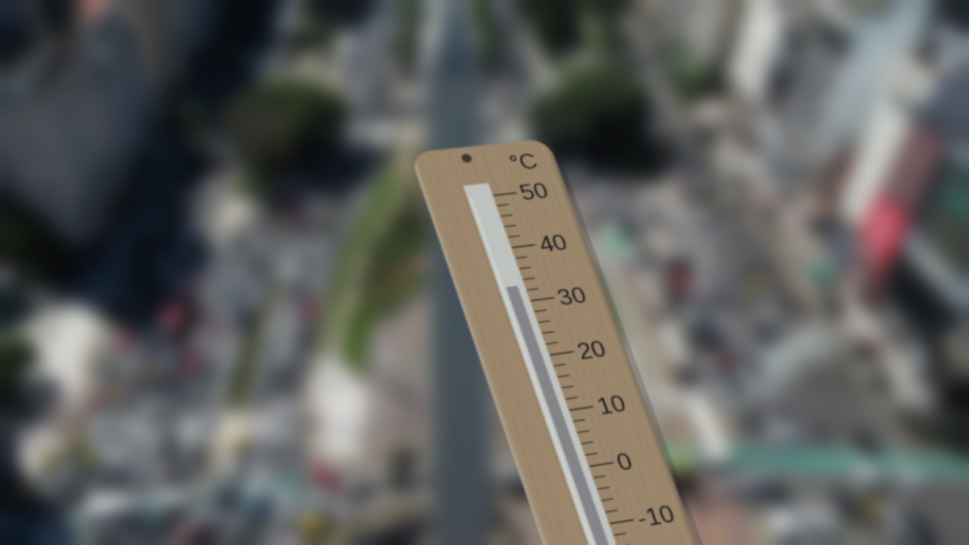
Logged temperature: 33 °C
